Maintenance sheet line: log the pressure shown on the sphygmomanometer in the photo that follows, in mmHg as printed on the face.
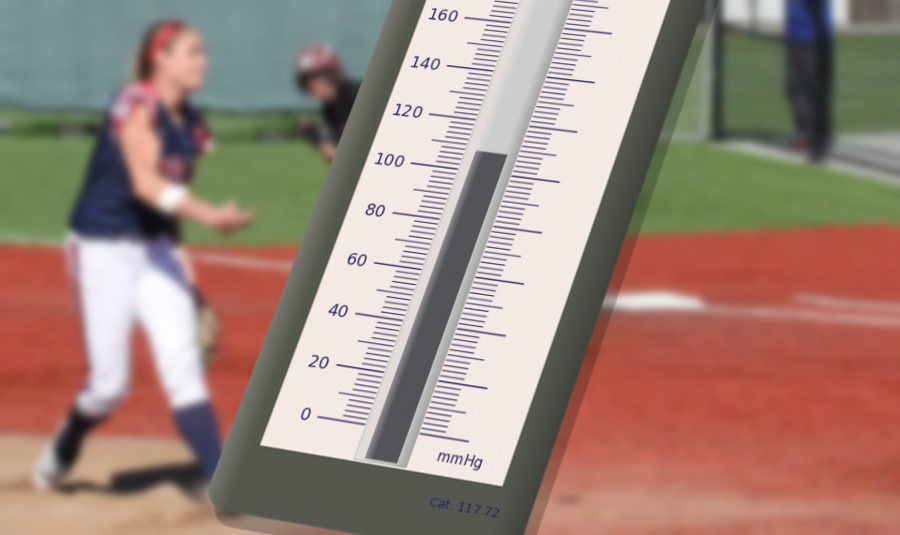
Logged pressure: 108 mmHg
